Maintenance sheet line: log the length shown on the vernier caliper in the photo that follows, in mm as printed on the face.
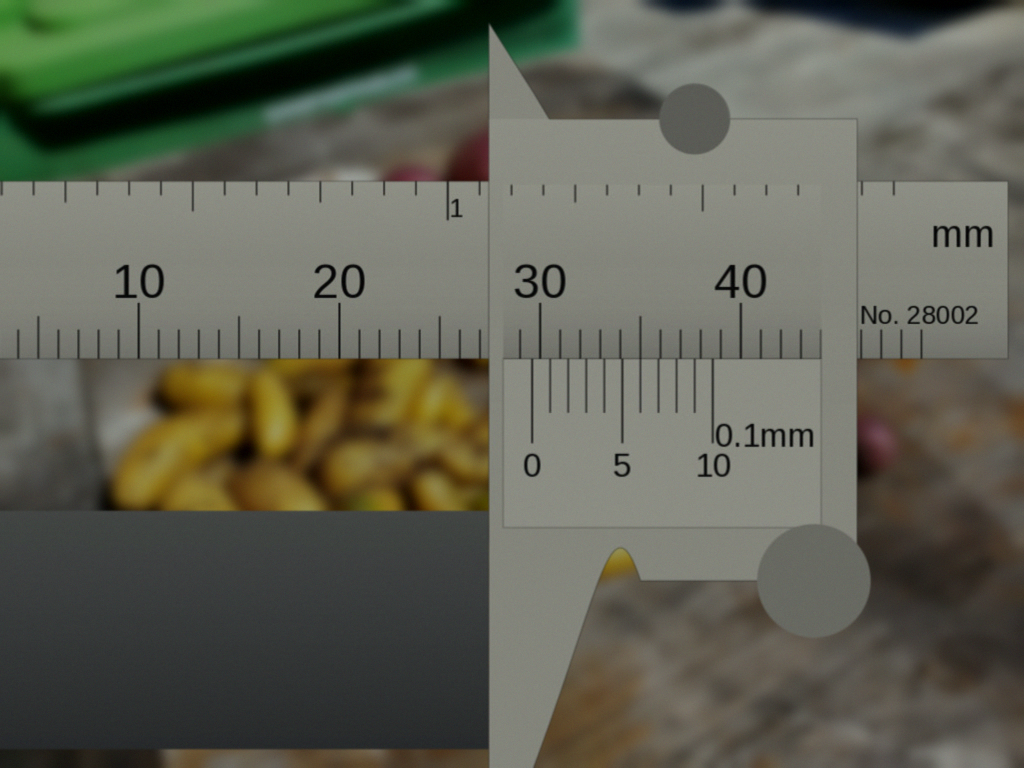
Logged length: 29.6 mm
